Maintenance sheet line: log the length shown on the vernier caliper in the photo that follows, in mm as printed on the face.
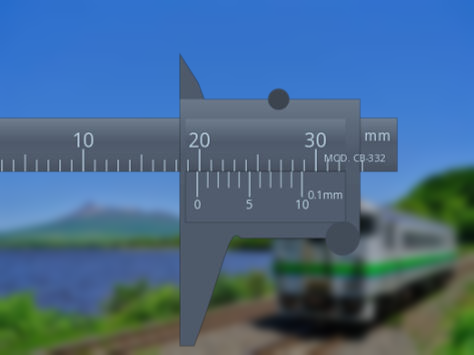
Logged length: 19.8 mm
